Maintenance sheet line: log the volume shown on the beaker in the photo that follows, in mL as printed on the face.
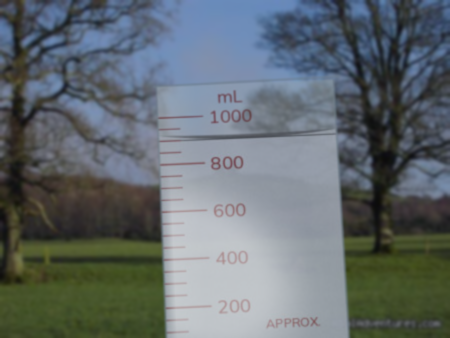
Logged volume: 900 mL
